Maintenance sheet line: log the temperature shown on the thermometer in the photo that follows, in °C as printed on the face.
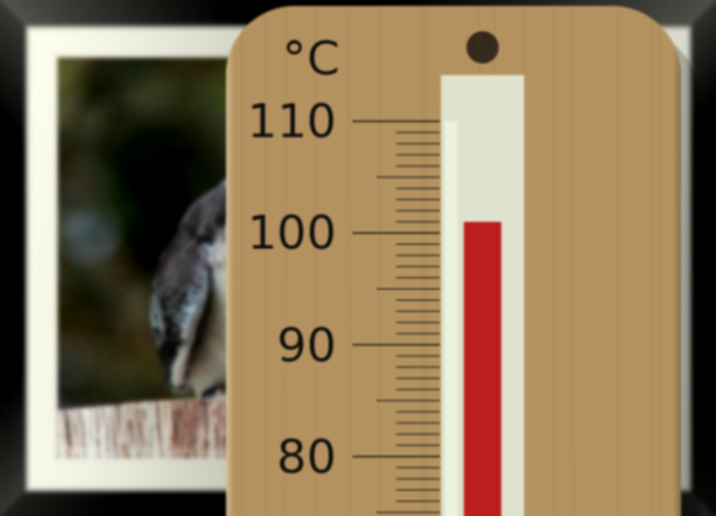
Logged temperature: 101 °C
